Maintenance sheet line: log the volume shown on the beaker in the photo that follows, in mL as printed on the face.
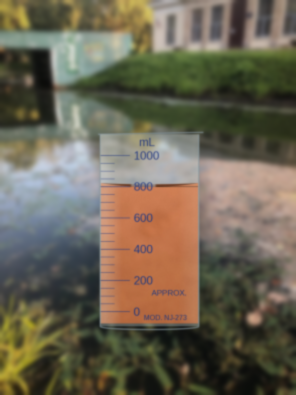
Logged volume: 800 mL
